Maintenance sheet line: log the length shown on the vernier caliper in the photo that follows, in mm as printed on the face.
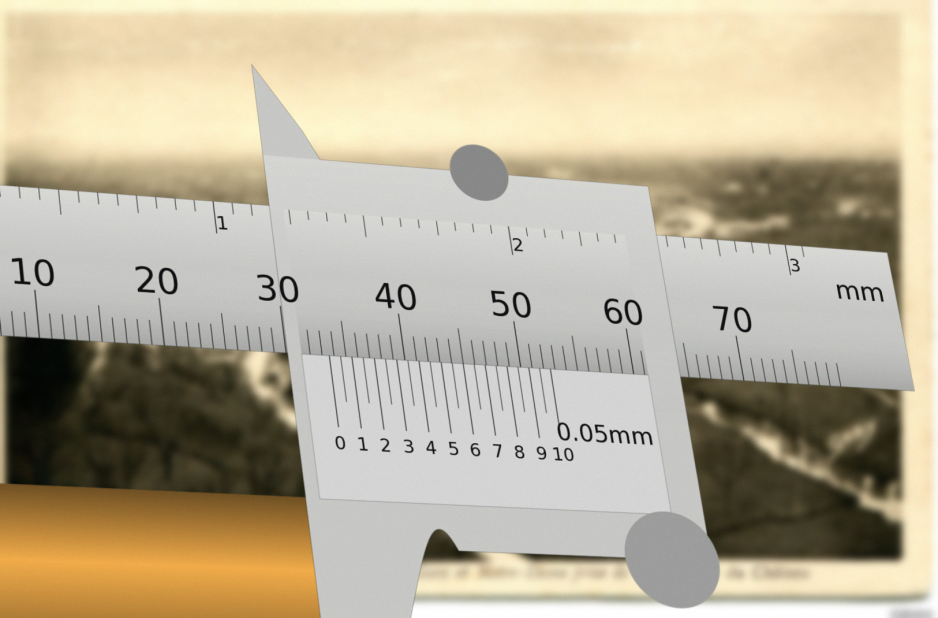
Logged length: 33.6 mm
